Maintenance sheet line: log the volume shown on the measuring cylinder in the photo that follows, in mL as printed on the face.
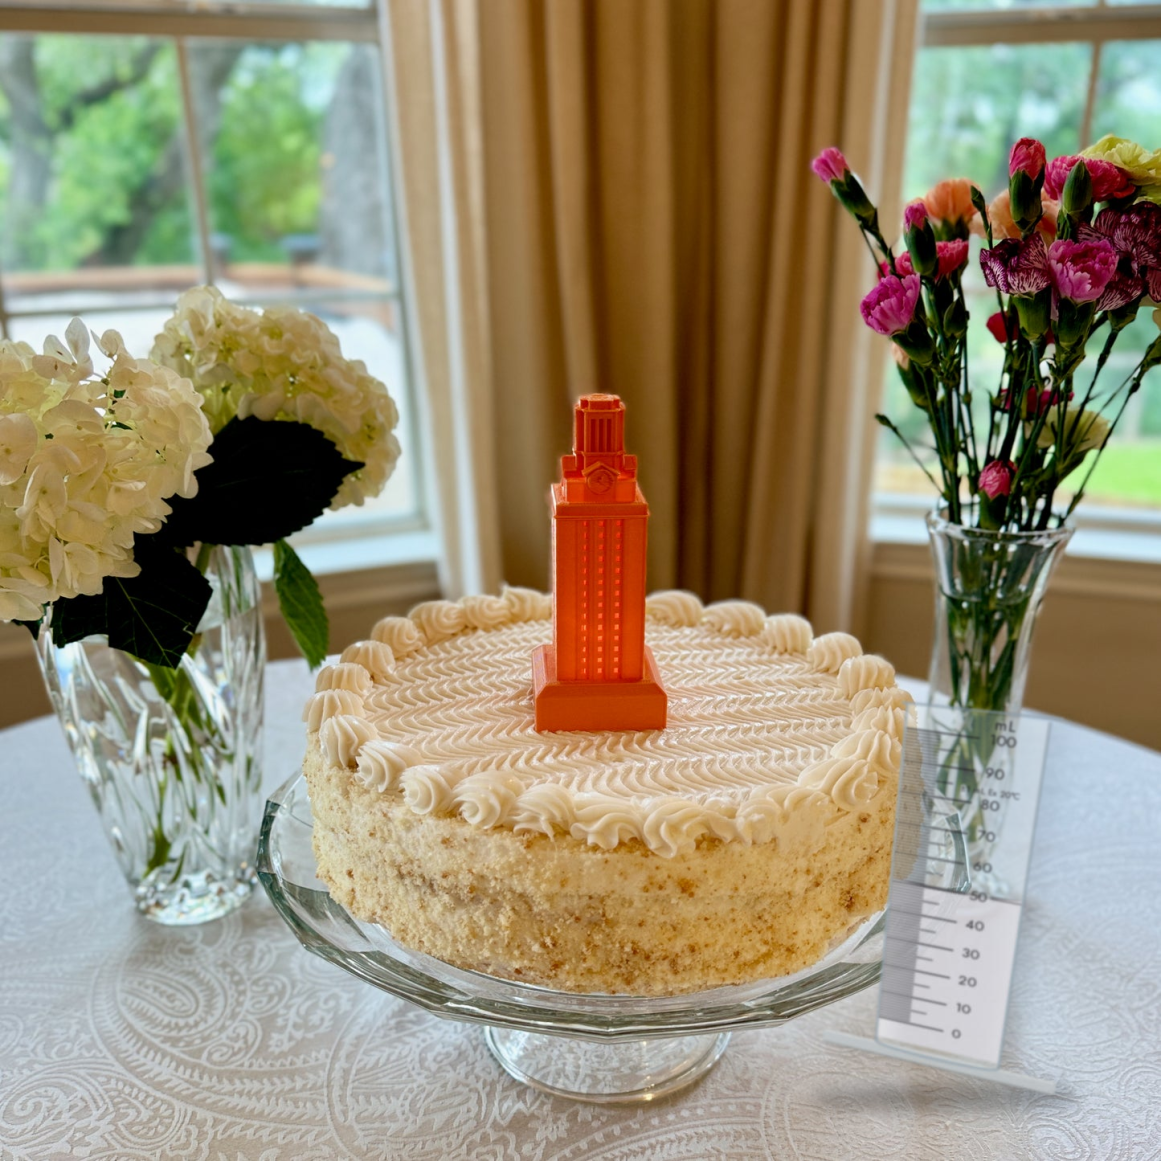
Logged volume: 50 mL
